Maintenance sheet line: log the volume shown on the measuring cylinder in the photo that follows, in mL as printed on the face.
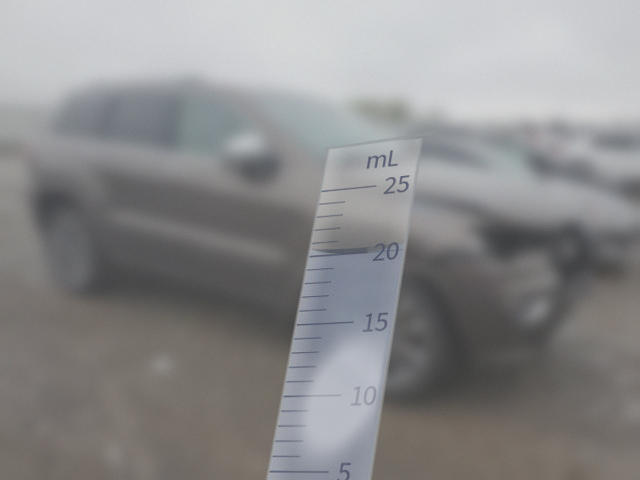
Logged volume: 20 mL
